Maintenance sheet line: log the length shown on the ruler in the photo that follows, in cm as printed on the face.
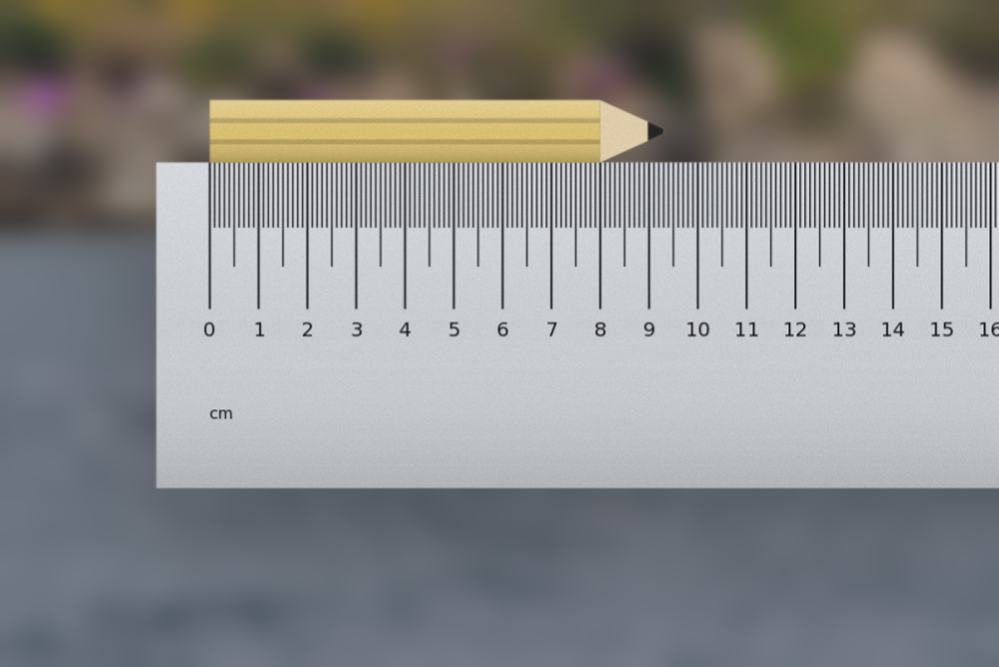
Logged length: 9.3 cm
